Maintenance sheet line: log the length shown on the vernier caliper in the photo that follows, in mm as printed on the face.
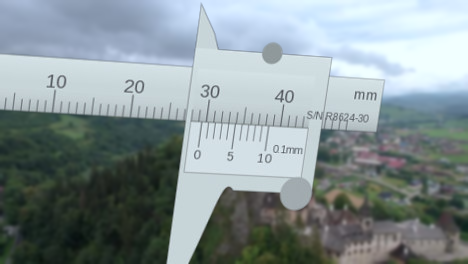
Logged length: 29.4 mm
